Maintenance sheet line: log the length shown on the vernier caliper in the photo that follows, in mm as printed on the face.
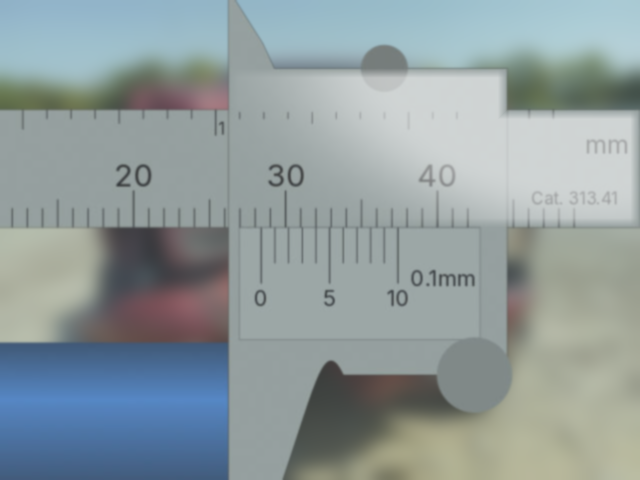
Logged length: 28.4 mm
